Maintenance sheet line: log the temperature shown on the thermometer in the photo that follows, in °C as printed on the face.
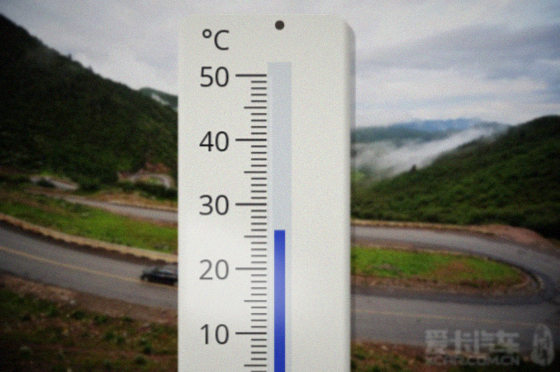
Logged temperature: 26 °C
